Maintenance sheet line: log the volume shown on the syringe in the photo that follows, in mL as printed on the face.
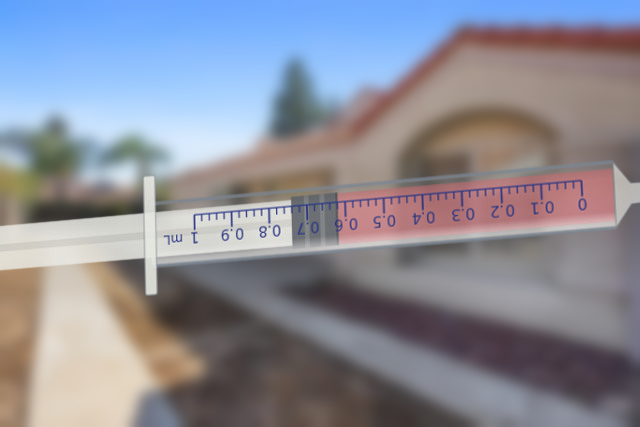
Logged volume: 0.62 mL
